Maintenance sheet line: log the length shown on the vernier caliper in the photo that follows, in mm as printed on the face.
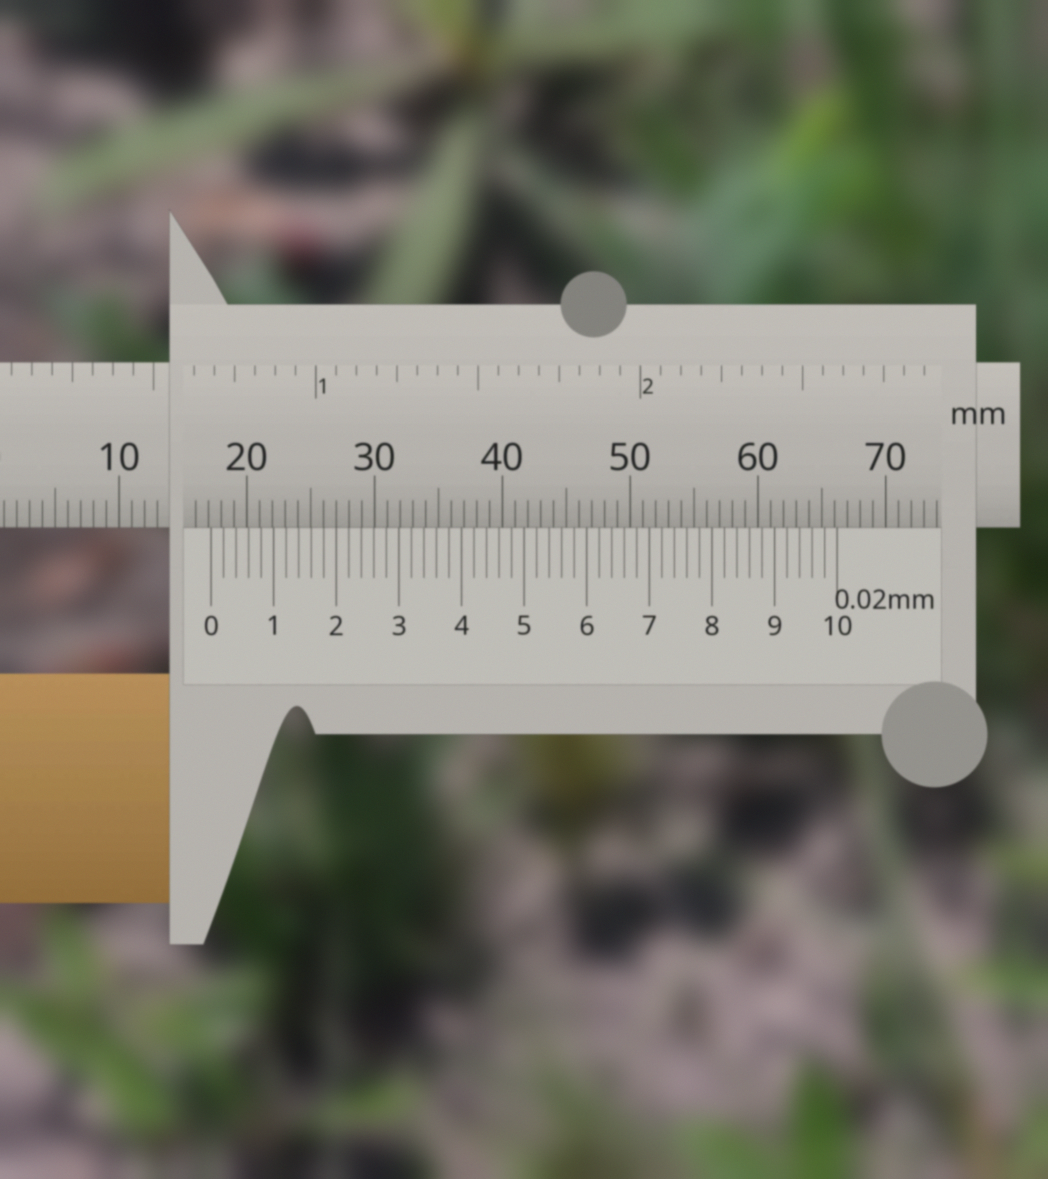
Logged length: 17.2 mm
